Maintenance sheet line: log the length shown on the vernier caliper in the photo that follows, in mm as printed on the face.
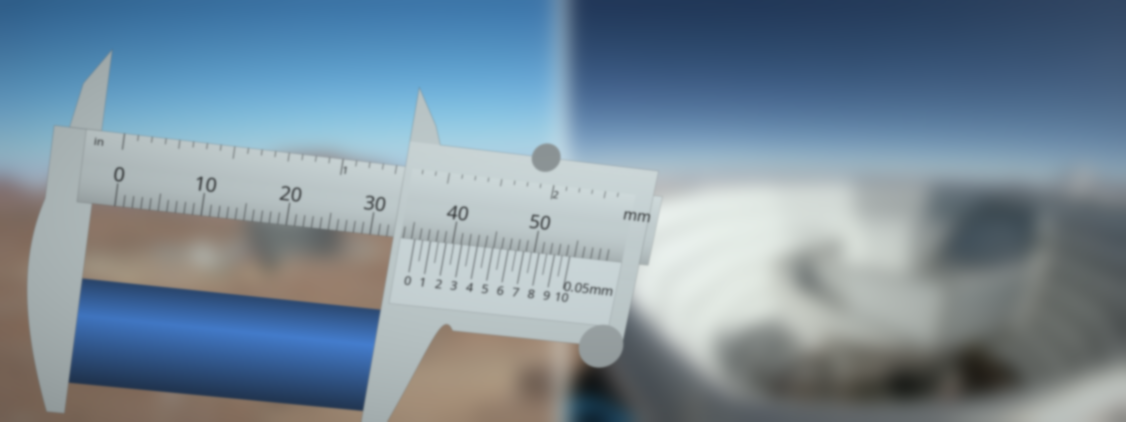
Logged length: 35.4 mm
